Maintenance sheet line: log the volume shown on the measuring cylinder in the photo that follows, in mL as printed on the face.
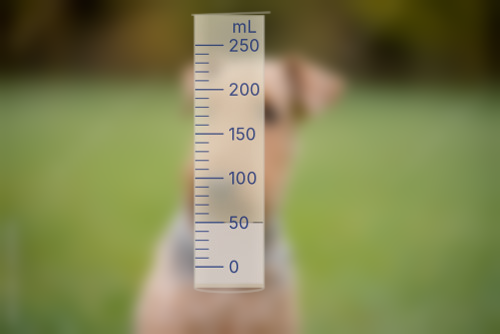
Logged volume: 50 mL
